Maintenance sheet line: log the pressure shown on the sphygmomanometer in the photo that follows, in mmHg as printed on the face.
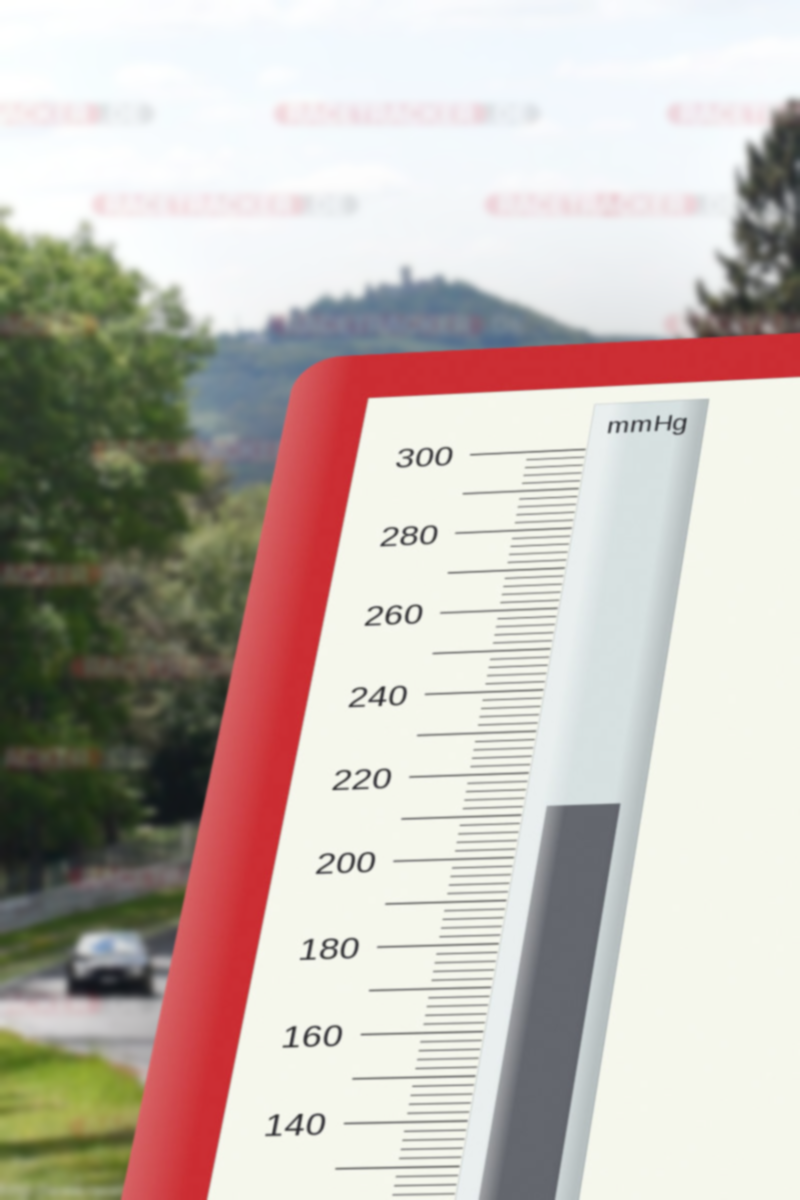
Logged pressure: 212 mmHg
